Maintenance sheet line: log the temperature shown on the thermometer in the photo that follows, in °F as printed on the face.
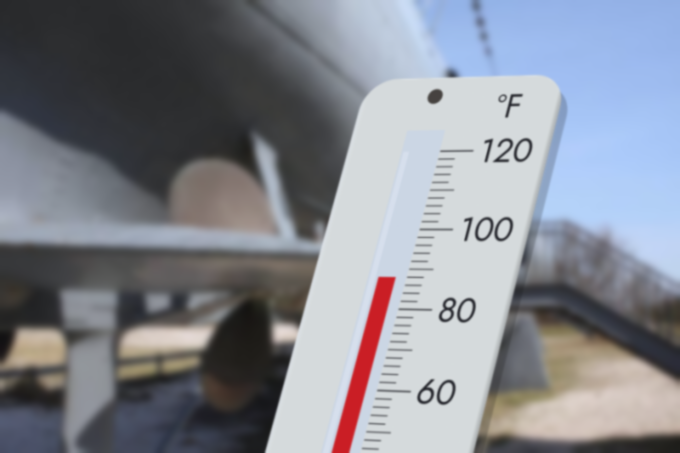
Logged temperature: 88 °F
